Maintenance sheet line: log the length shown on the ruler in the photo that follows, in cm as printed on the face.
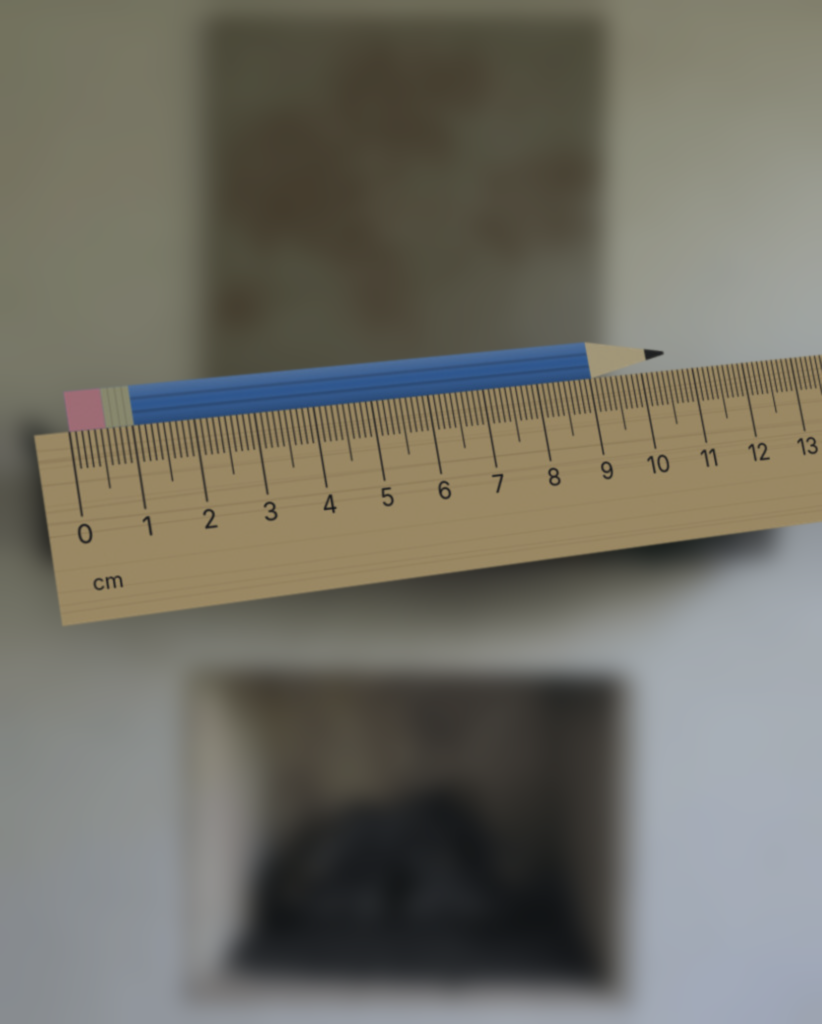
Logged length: 10.5 cm
